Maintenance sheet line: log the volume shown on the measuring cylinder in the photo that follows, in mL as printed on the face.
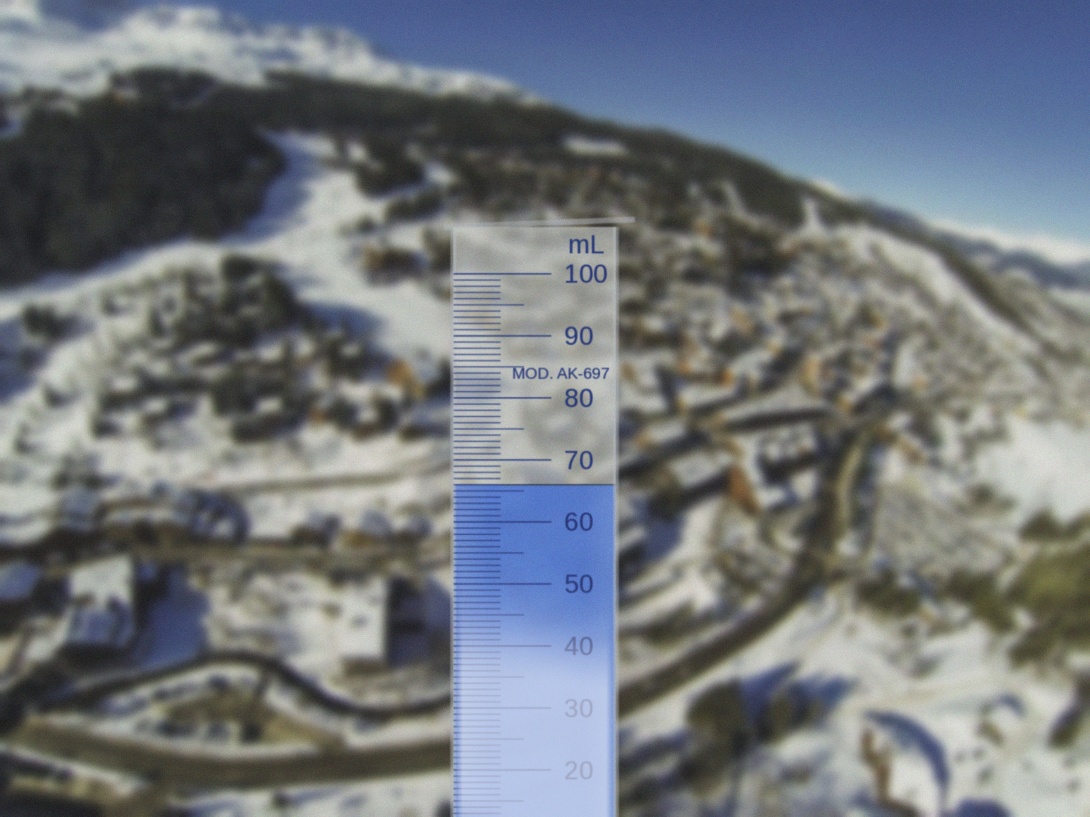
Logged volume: 66 mL
